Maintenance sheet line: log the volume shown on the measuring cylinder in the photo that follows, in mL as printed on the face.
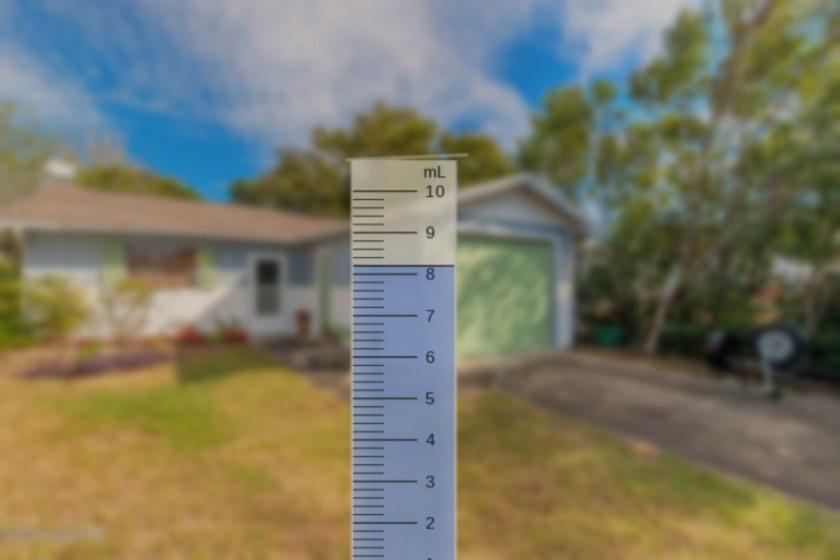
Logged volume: 8.2 mL
